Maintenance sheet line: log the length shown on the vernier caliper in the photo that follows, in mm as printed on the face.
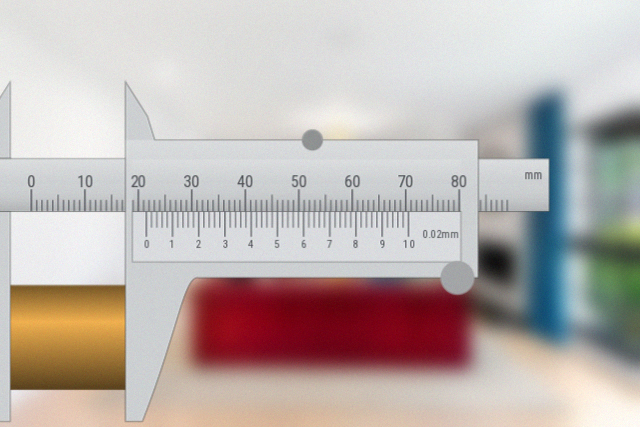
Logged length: 21.5 mm
